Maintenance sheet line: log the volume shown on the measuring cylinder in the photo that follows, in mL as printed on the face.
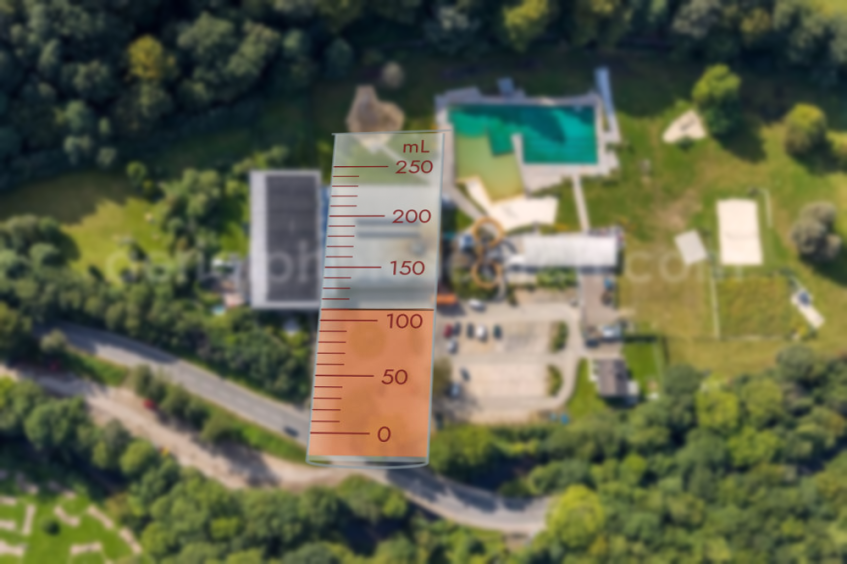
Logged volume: 110 mL
